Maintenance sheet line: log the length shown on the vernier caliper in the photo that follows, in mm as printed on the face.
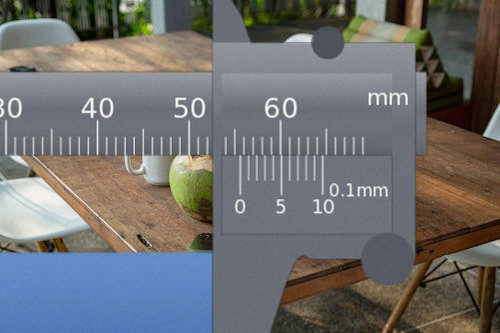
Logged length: 55.6 mm
